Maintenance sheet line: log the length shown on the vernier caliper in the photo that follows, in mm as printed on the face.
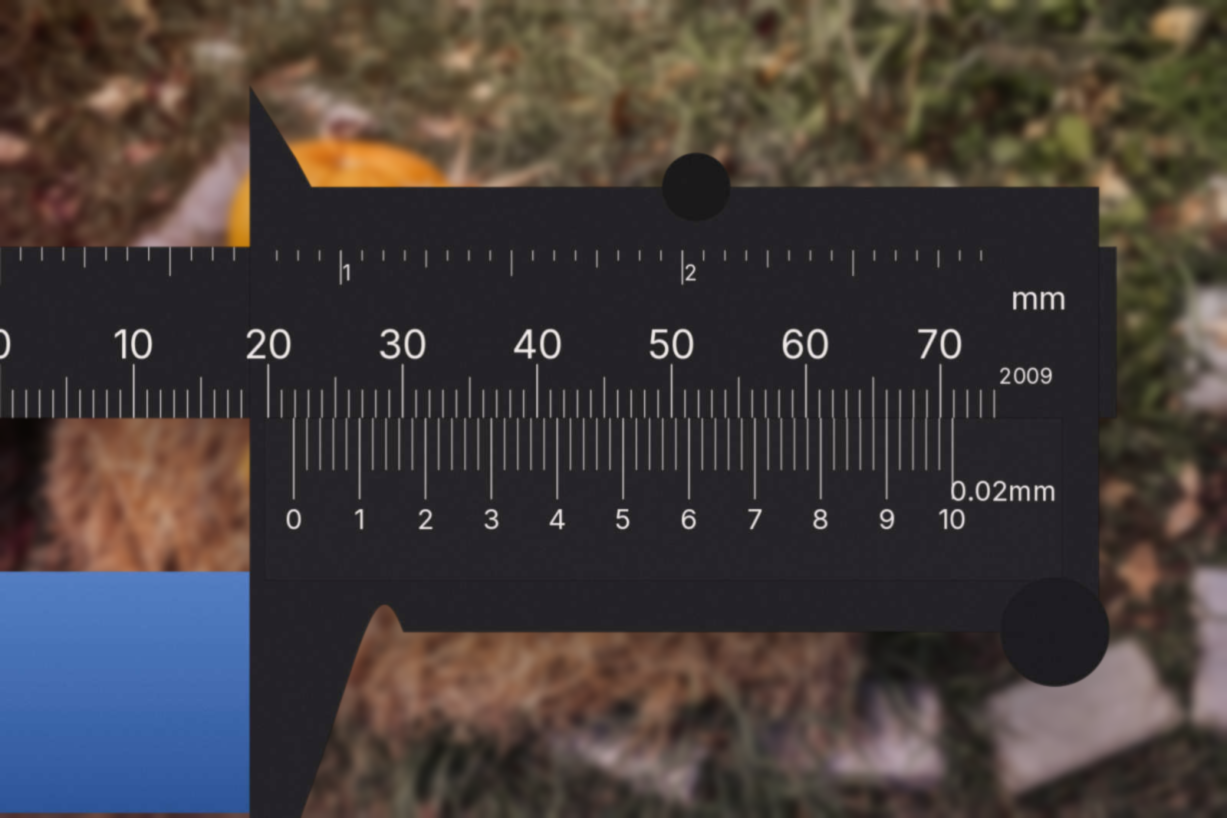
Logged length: 21.9 mm
